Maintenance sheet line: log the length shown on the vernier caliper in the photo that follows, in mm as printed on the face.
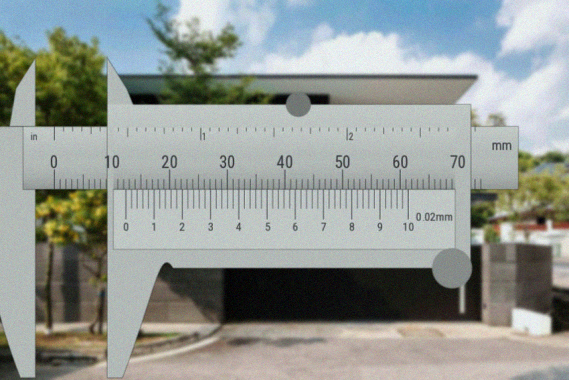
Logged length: 12.4 mm
